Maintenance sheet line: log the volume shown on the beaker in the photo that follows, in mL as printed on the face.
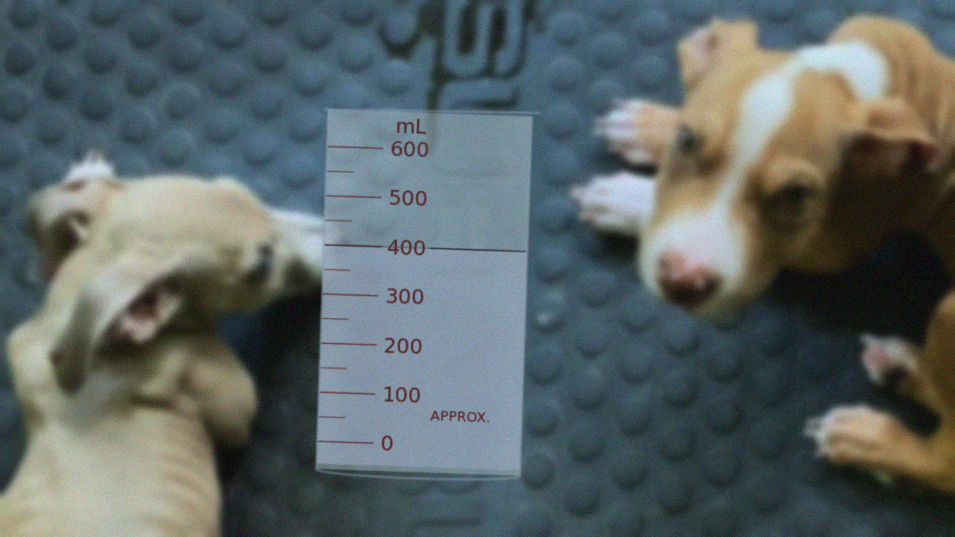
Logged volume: 400 mL
